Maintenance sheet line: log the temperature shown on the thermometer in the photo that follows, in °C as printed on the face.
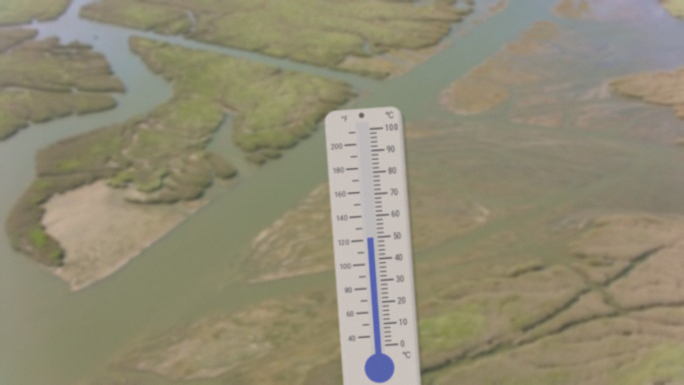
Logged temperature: 50 °C
